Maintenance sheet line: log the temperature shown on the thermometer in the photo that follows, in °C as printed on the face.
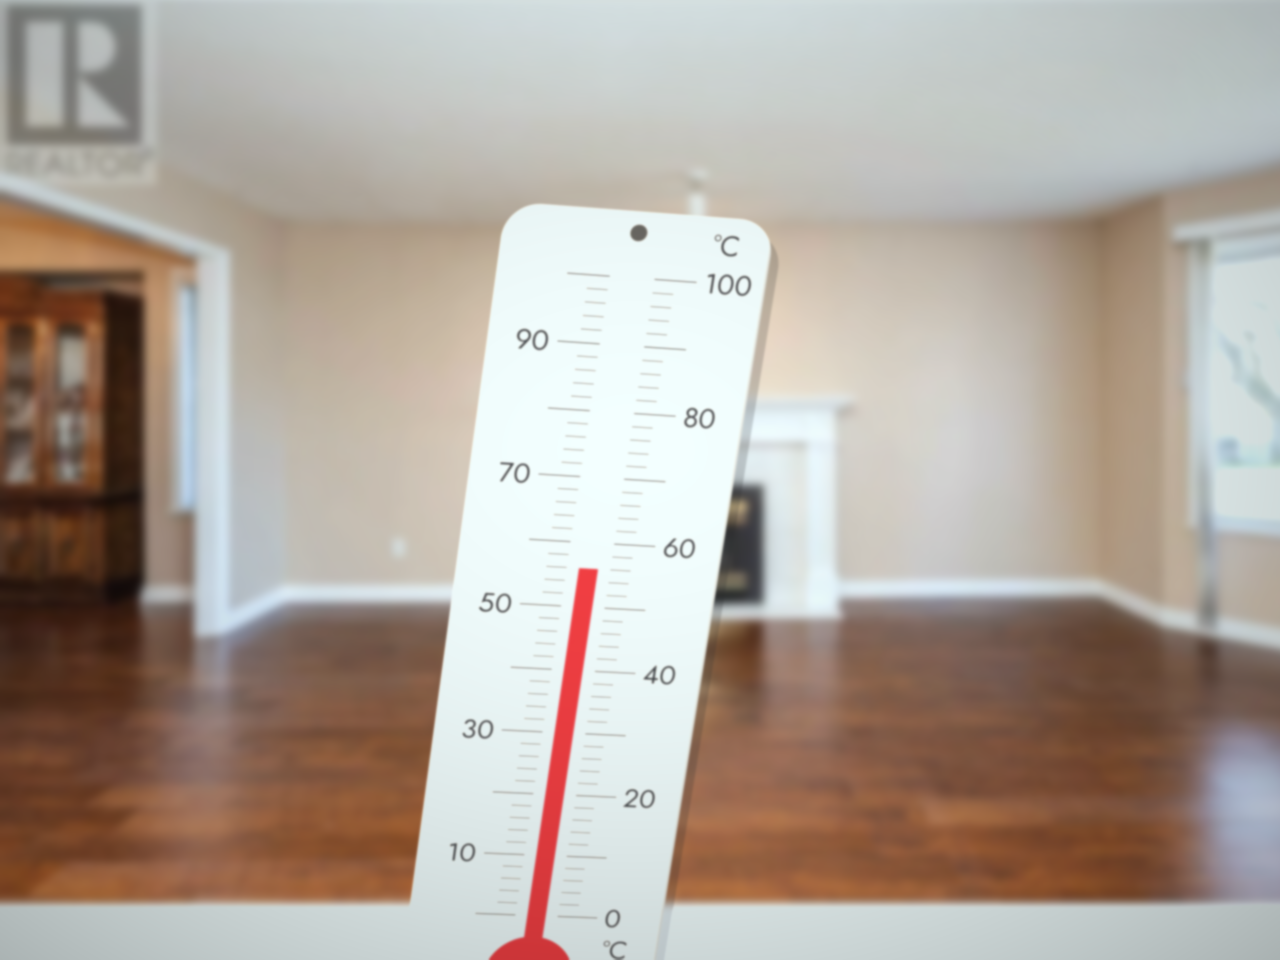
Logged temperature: 56 °C
